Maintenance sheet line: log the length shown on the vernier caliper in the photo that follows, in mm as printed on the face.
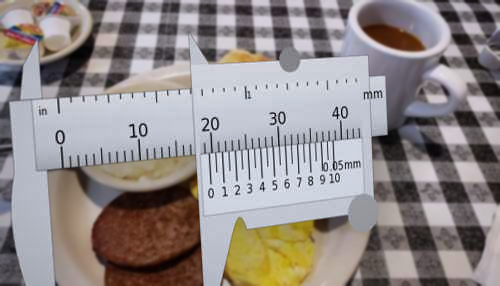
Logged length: 19.6 mm
